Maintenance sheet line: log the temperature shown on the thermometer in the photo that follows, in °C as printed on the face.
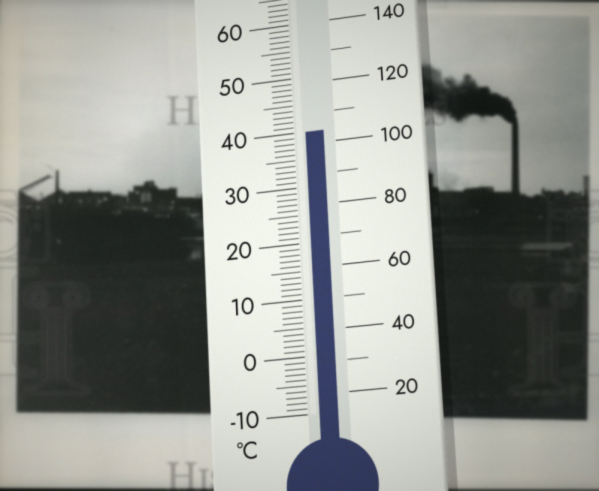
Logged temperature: 40 °C
